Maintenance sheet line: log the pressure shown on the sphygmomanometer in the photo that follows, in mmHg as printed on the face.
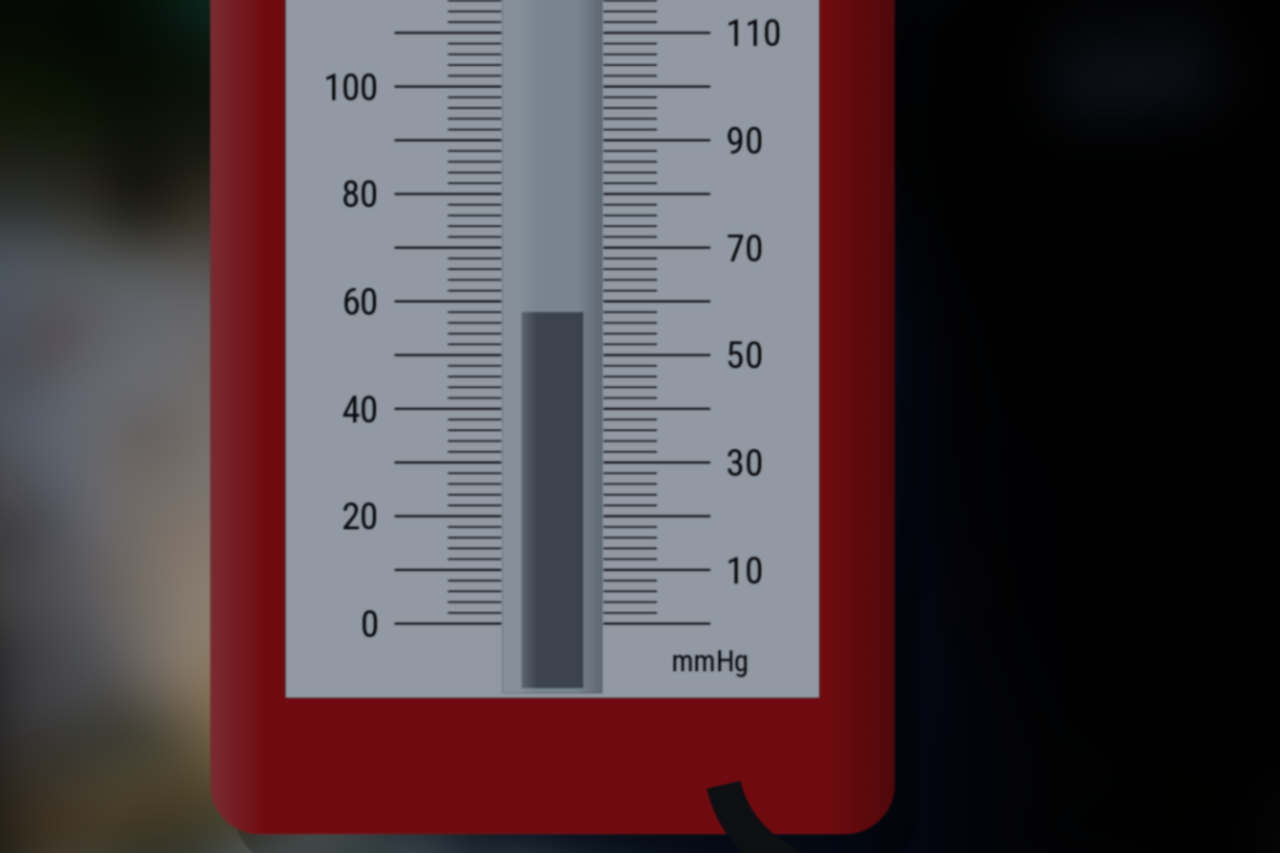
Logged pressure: 58 mmHg
